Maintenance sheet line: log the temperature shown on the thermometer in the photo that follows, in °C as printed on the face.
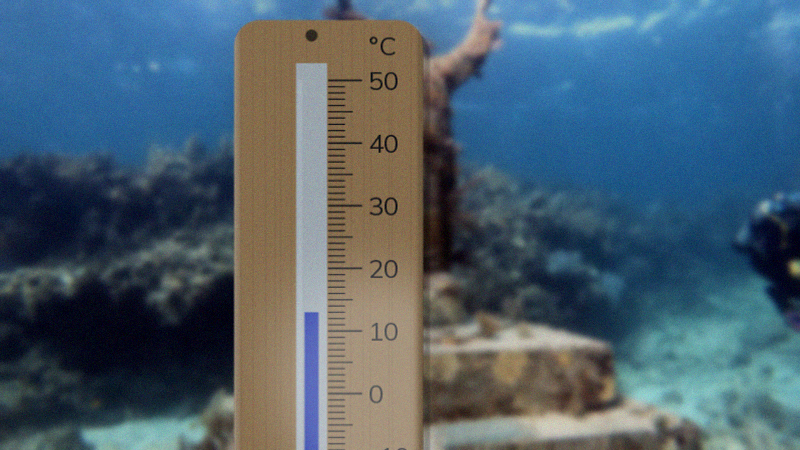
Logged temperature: 13 °C
